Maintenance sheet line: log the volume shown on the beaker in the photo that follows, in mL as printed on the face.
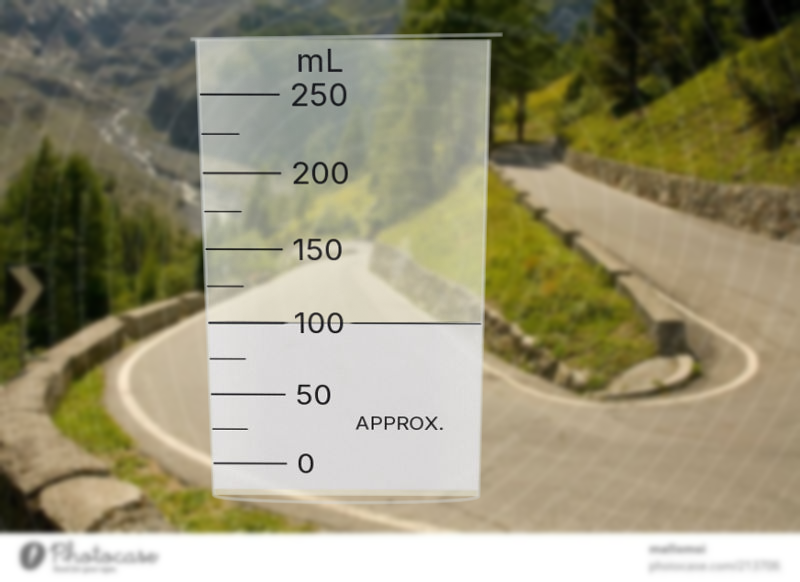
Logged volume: 100 mL
